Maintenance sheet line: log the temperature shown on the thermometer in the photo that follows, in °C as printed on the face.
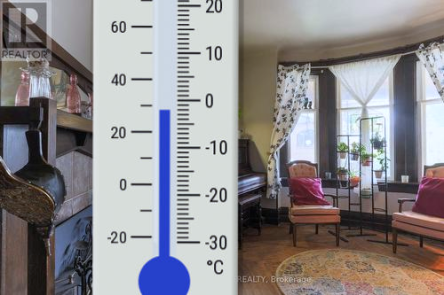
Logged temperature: -2 °C
